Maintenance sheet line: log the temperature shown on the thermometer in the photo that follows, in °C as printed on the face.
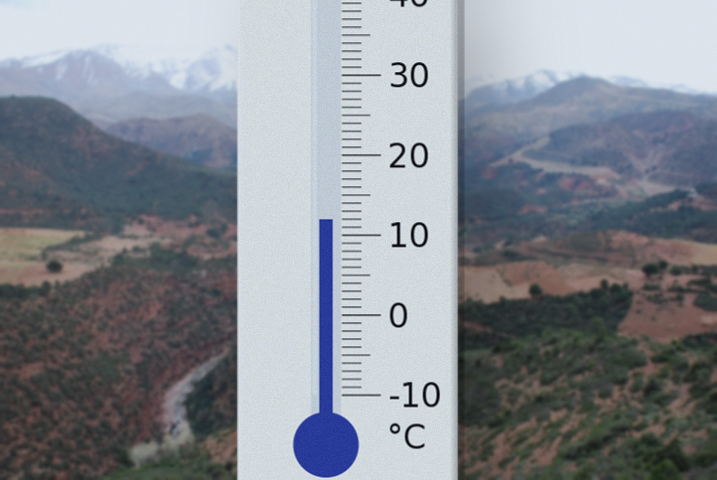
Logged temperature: 12 °C
